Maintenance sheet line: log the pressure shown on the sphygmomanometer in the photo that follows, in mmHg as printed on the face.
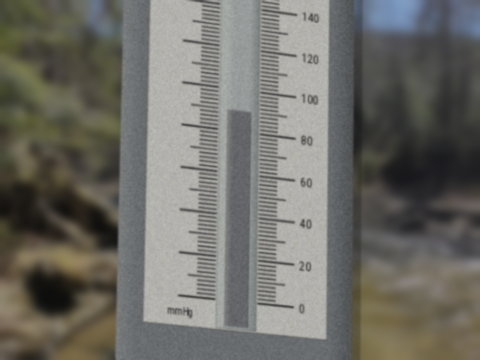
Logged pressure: 90 mmHg
